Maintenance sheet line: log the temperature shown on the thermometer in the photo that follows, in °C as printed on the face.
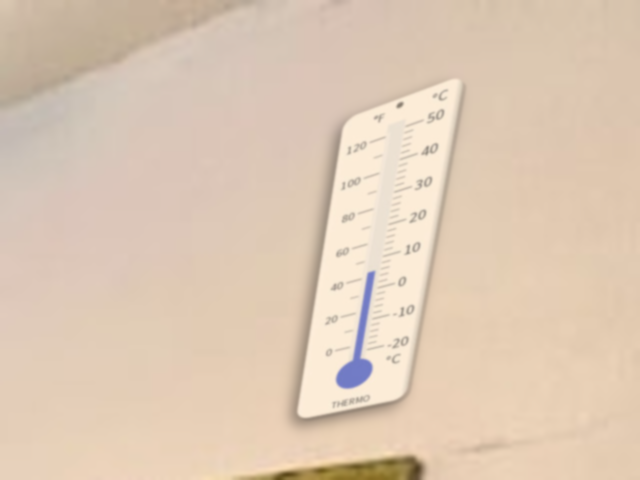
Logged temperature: 6 °C
